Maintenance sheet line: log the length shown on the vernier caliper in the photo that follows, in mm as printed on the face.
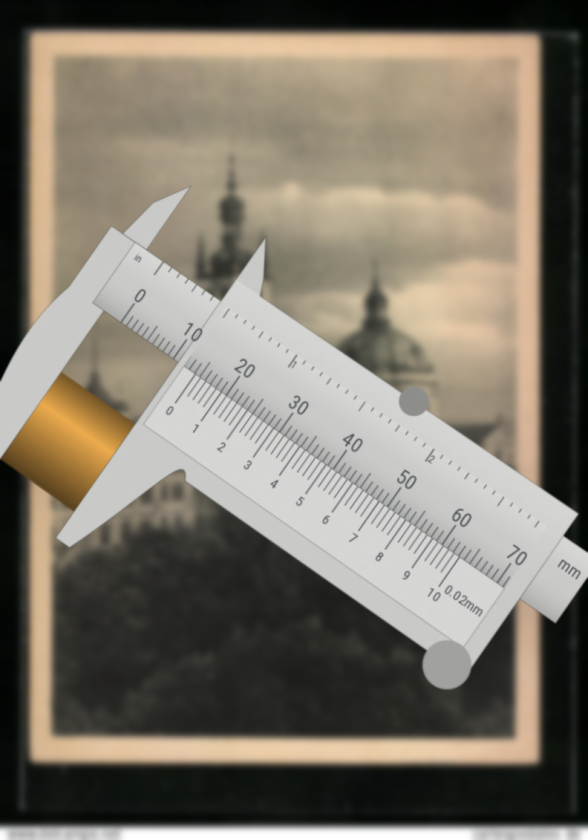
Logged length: 14.2 mm
